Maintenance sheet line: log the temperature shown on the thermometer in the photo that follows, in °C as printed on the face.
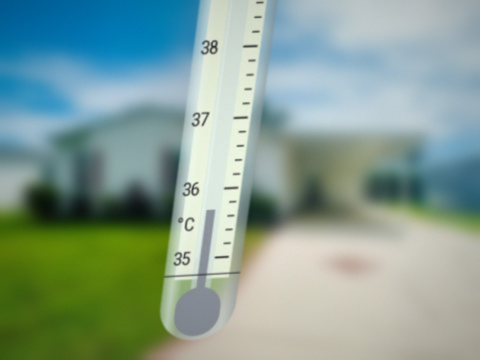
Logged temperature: 35.7 °C
